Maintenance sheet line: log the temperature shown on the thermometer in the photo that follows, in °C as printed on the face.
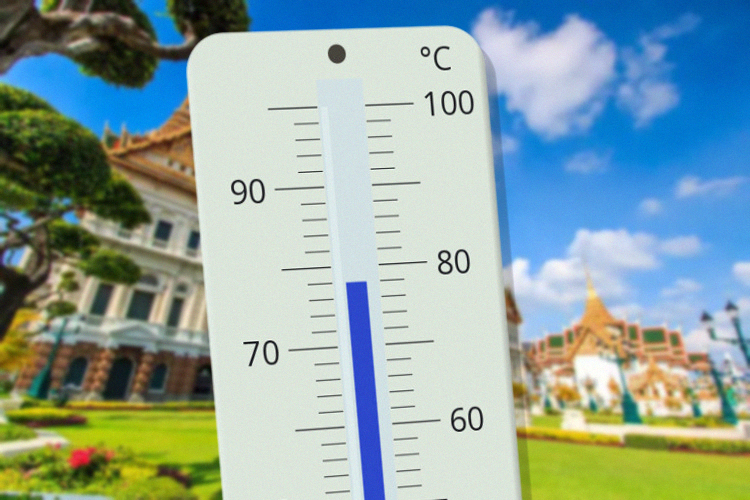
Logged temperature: 78 °C
